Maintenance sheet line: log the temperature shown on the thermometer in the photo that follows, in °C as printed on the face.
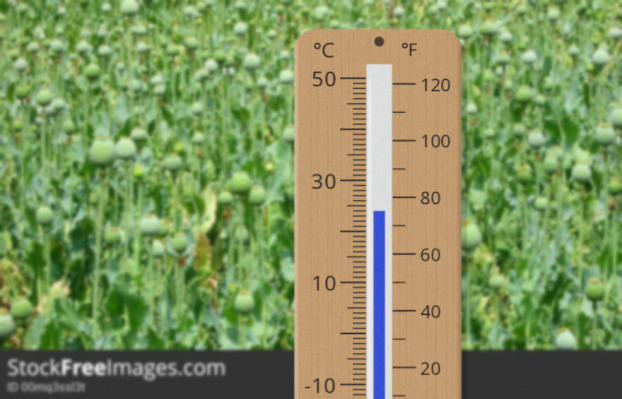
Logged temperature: 24 °C
